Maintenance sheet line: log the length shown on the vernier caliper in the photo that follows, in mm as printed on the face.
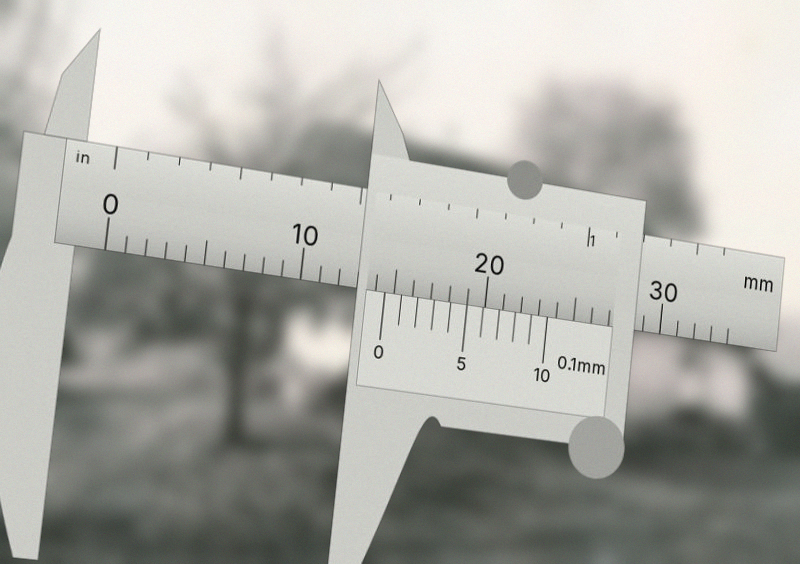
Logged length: 14.5 mm
